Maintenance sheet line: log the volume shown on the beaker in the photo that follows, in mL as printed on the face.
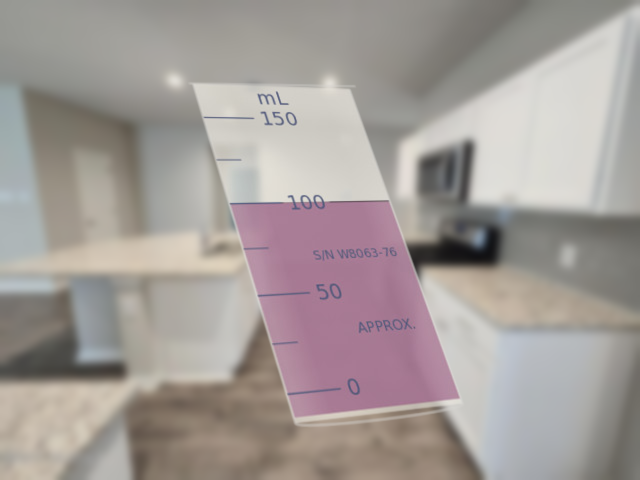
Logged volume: 100 mL
